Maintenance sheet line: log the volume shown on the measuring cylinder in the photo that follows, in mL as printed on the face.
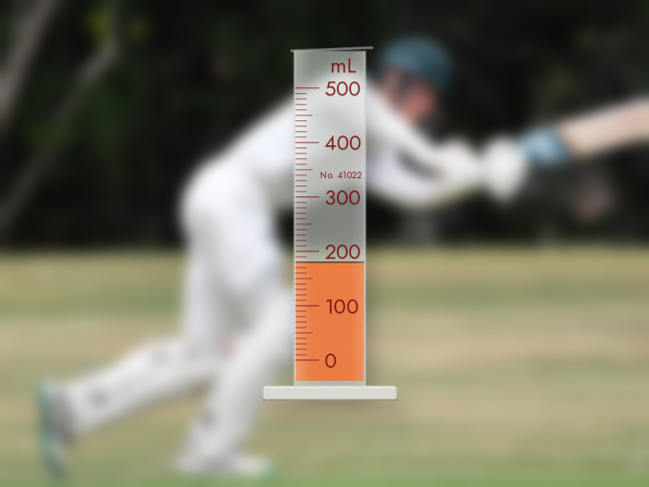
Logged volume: 180 mL
